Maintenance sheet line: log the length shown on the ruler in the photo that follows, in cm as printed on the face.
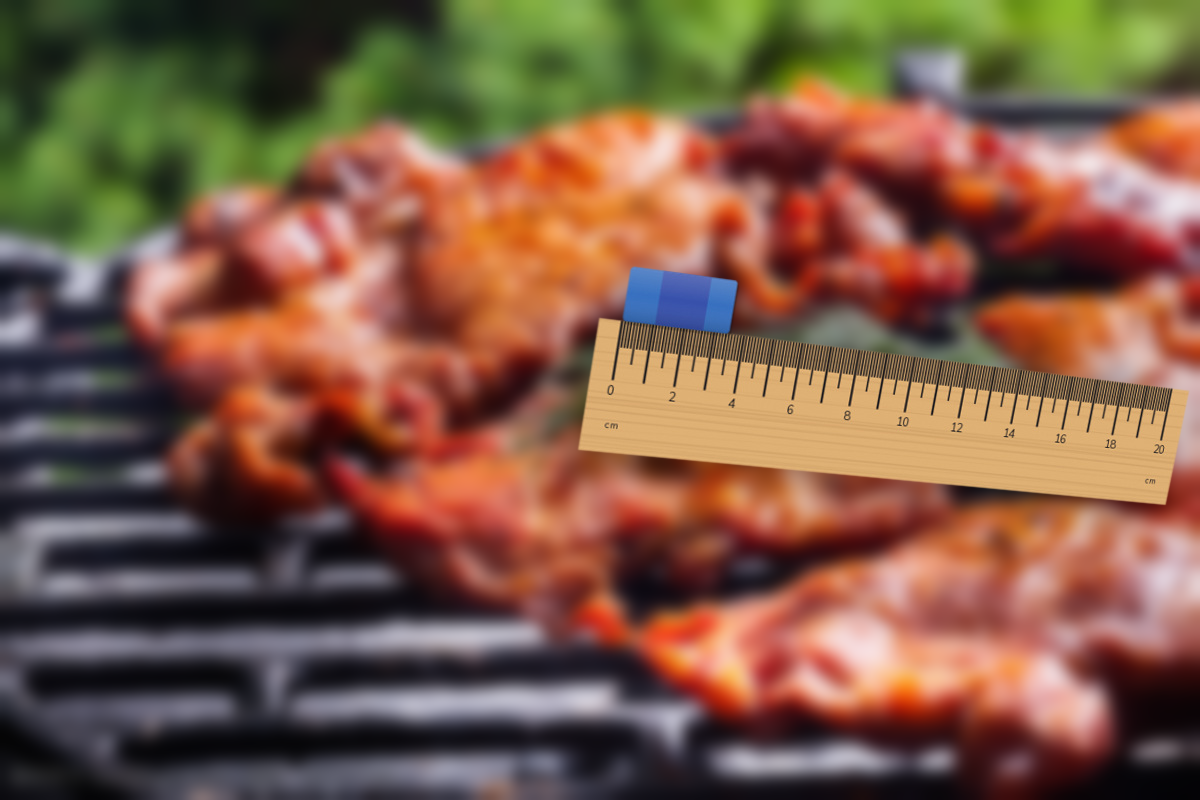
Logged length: 3.5 cm
